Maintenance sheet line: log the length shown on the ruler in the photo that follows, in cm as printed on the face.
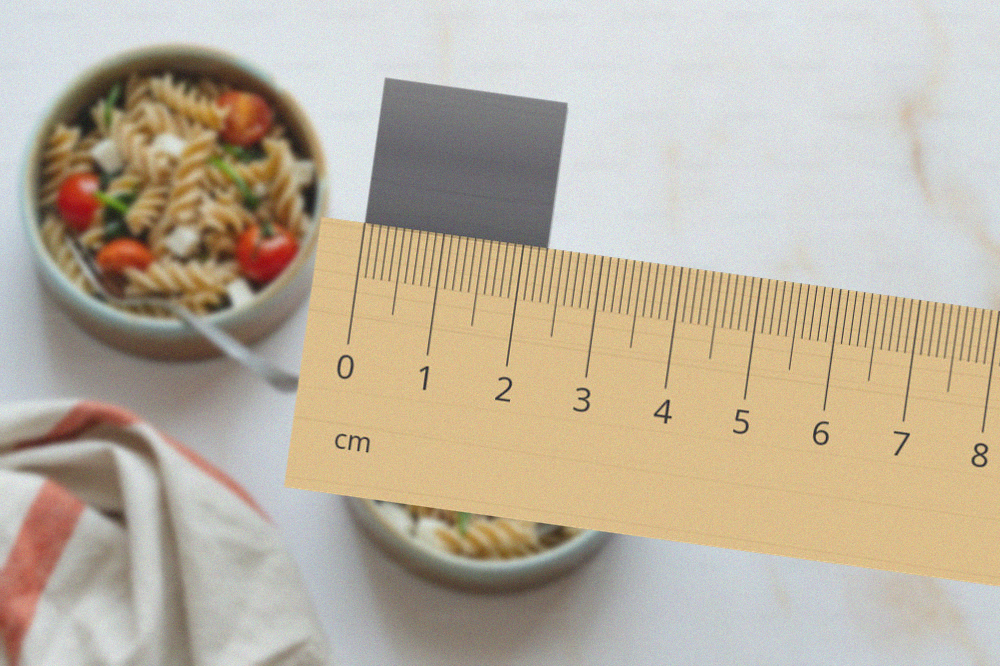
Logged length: 2.3 cm
